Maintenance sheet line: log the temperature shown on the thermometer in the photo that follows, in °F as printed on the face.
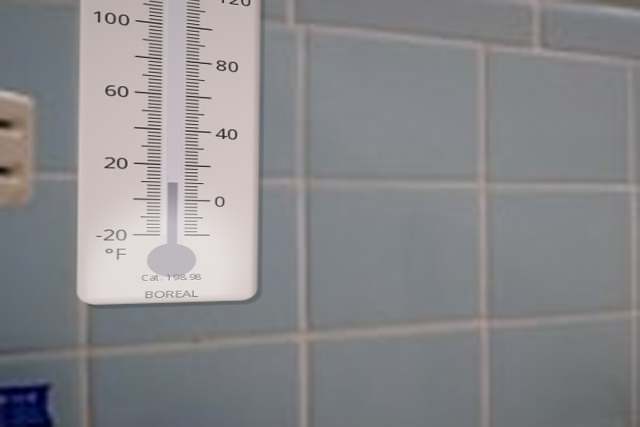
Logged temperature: 10 °F
